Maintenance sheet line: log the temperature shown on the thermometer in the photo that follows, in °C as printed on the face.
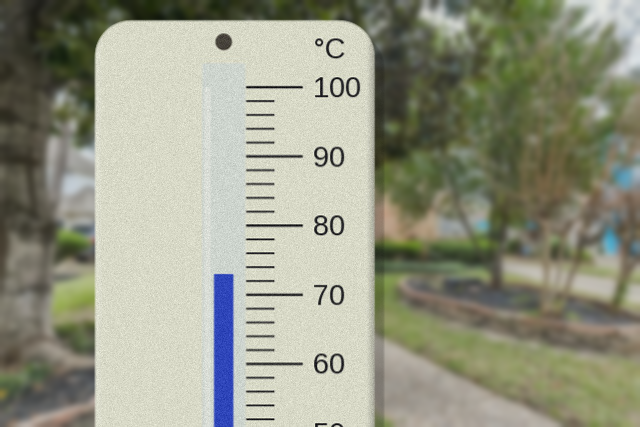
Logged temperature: 73 °C
